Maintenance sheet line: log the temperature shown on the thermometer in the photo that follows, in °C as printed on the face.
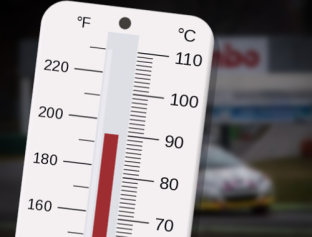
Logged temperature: 90 °C
